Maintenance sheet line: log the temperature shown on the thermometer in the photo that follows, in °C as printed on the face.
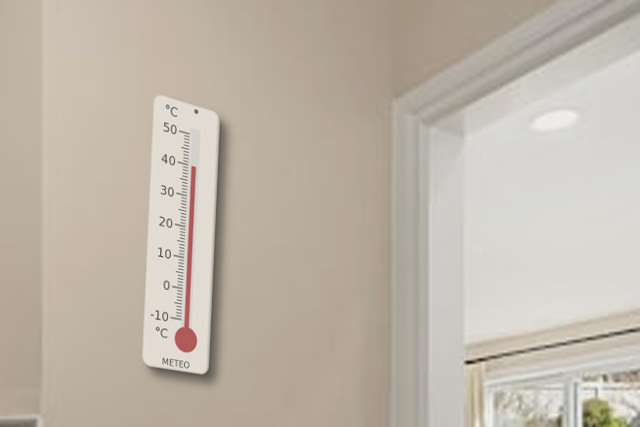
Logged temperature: 40 °C
